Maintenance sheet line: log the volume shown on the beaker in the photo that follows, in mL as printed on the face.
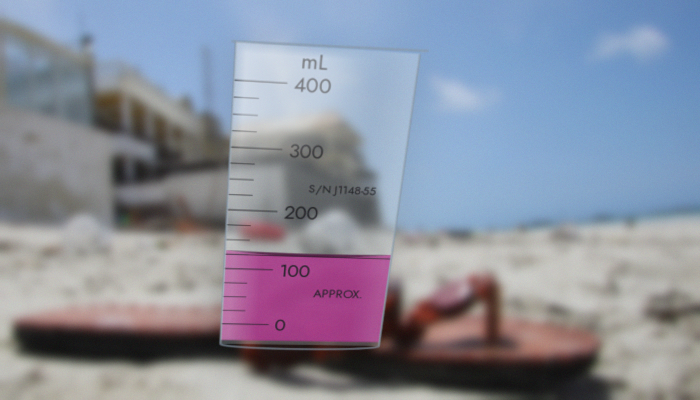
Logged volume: 125 mL
